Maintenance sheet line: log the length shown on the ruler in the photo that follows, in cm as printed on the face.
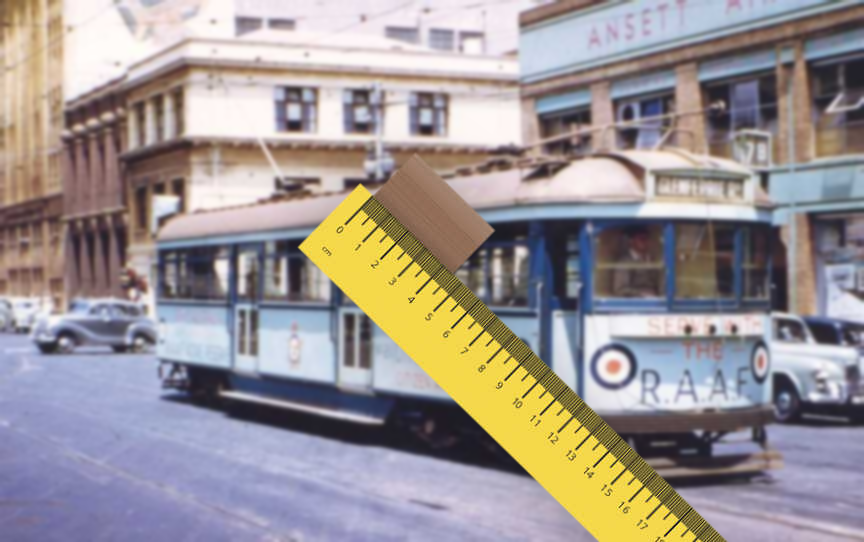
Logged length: 4.5 cm
